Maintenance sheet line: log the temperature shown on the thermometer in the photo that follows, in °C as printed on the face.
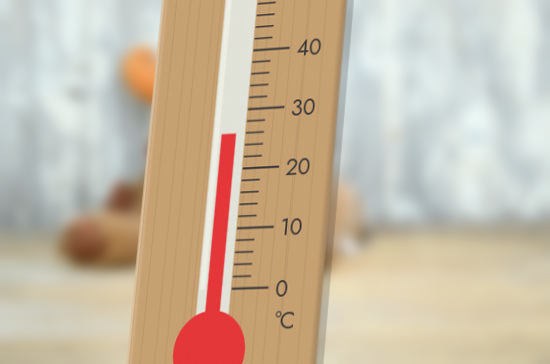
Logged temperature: 26 °C
